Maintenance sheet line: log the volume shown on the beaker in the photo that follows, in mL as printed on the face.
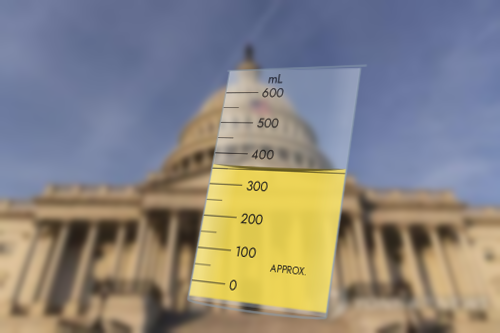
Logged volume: 350 mL
